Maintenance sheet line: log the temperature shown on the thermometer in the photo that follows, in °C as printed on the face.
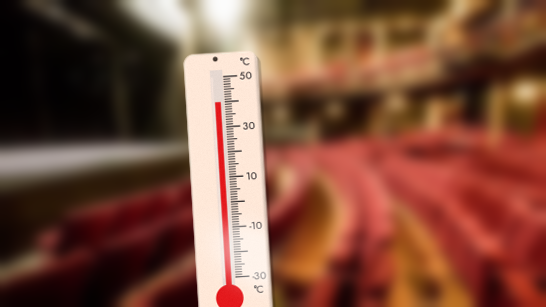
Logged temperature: 40 °C
